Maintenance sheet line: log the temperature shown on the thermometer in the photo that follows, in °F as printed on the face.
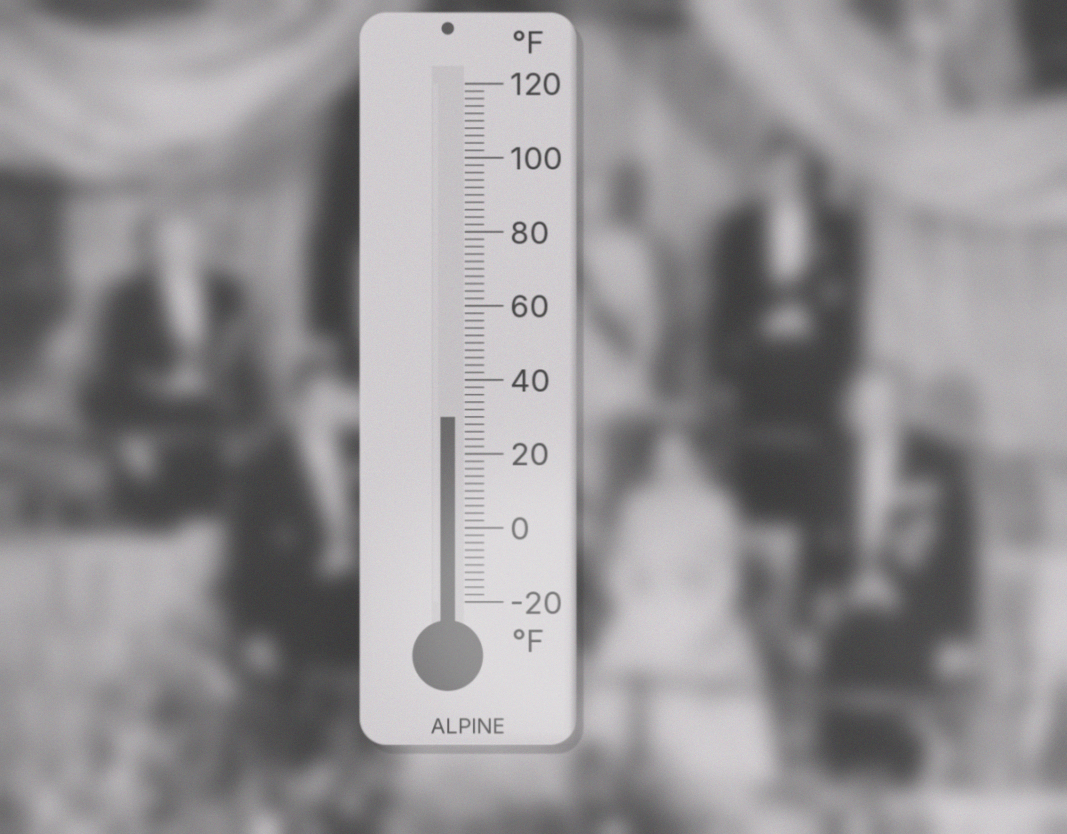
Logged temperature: 30 °F
